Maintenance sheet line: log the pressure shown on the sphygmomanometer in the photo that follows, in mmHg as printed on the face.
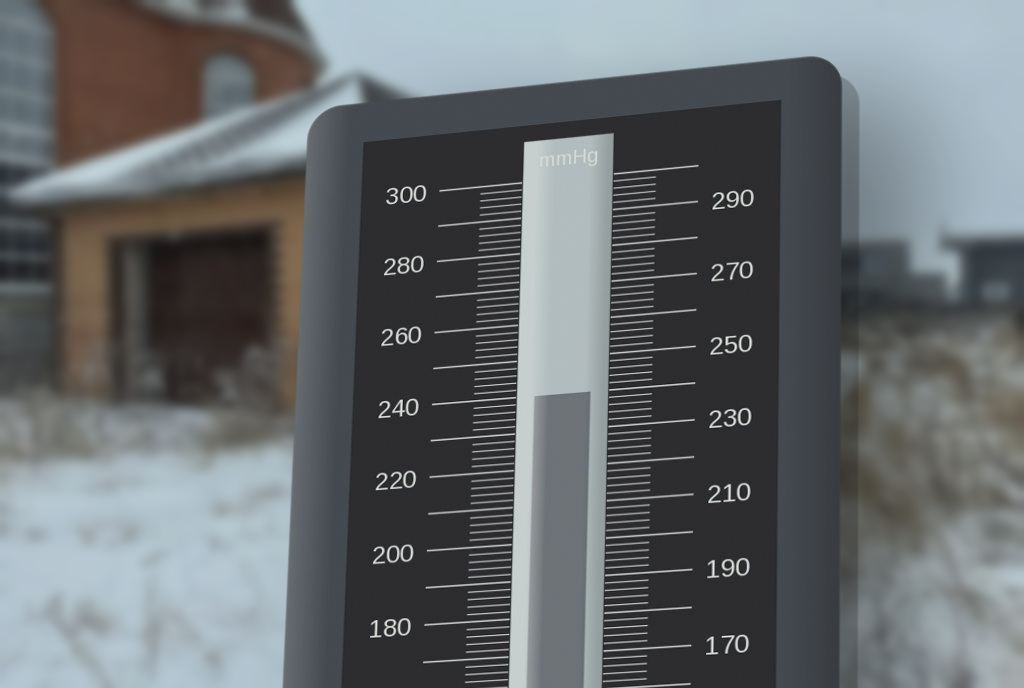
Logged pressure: 240 mmHg
